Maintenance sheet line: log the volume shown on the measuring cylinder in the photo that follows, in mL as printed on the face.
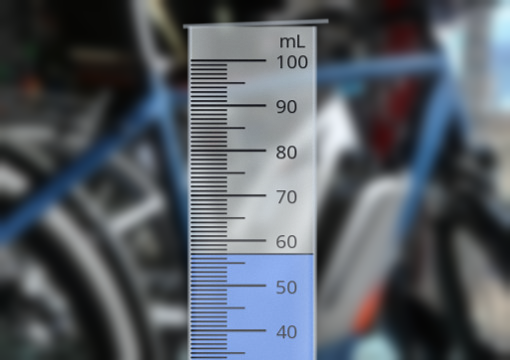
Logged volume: 57 mL
